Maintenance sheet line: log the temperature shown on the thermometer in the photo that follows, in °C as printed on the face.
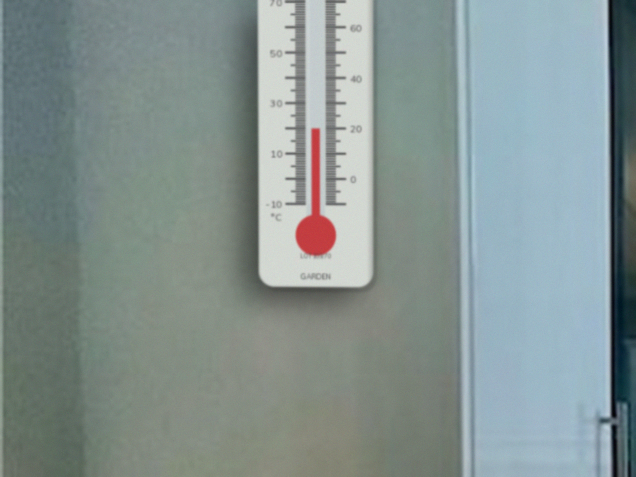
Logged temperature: 20 °C
